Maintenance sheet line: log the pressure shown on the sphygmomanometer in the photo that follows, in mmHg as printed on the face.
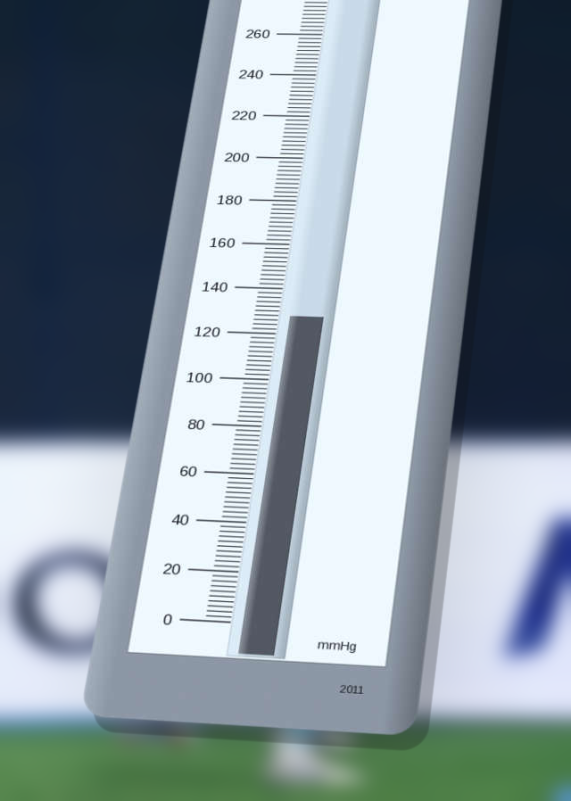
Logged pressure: 128 mmHg
